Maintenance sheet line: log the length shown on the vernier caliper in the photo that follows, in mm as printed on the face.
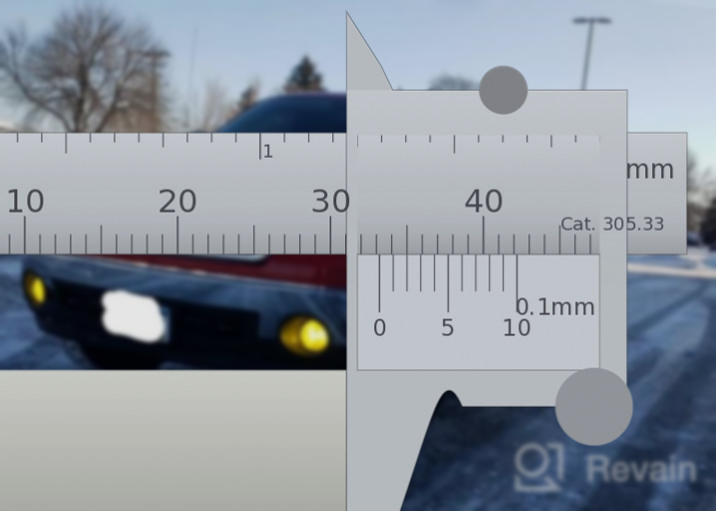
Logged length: 33.2 mm
